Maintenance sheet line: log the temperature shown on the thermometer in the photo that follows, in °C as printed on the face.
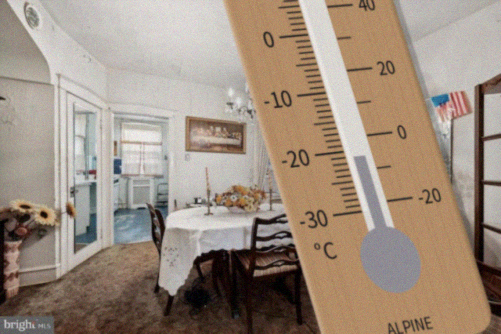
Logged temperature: -21 °C
